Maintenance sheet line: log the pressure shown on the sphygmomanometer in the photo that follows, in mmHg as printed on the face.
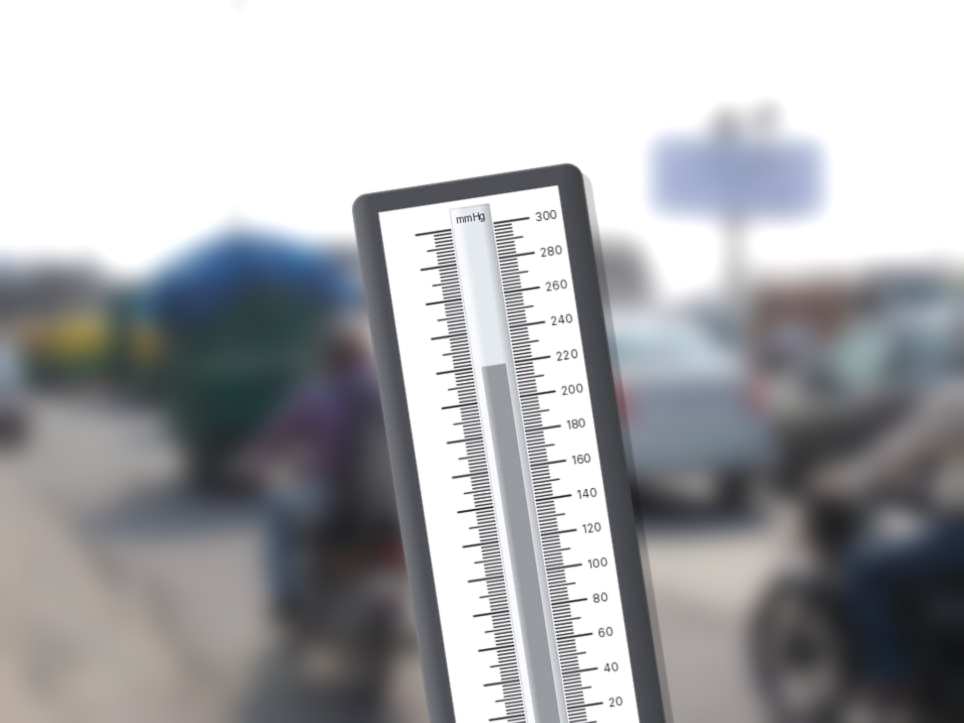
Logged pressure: 220 mmHg
